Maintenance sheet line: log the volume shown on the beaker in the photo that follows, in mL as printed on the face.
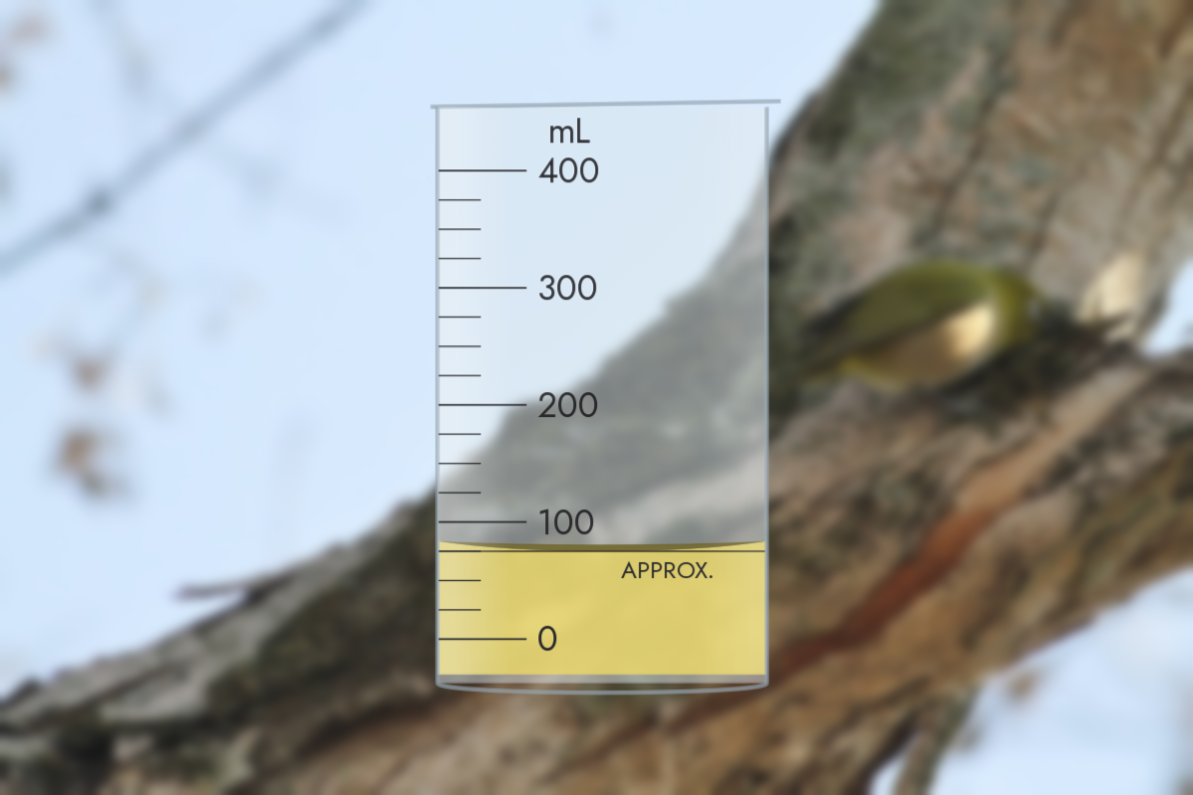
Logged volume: 75 mL
